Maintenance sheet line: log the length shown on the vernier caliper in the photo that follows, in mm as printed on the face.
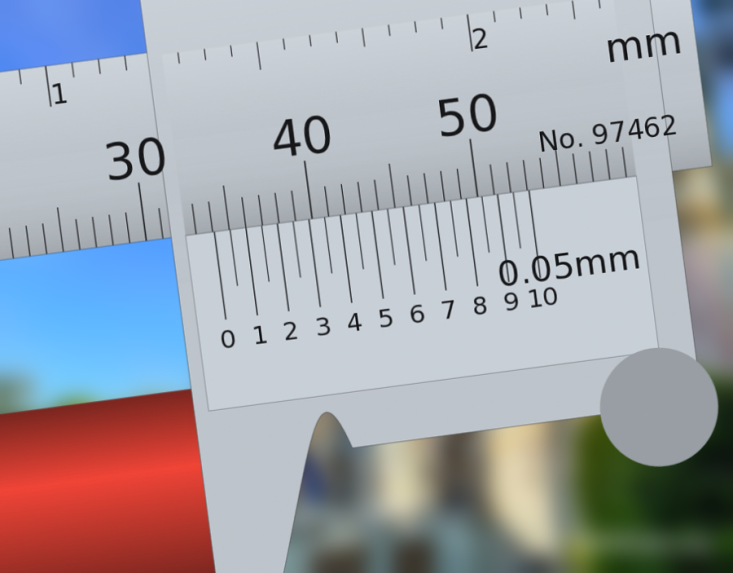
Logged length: 34.1 mm
